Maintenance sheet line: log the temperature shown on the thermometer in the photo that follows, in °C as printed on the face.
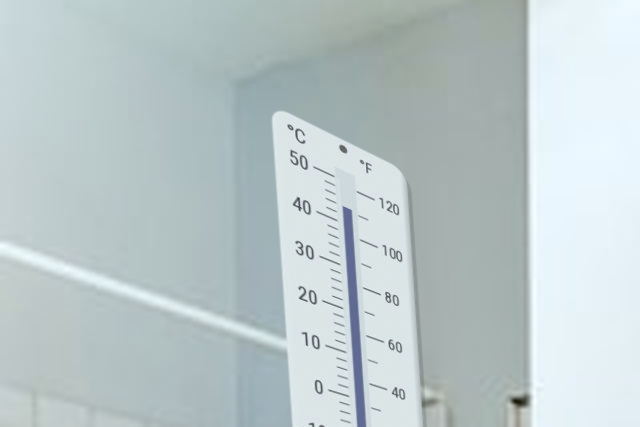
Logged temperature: 44 °C
